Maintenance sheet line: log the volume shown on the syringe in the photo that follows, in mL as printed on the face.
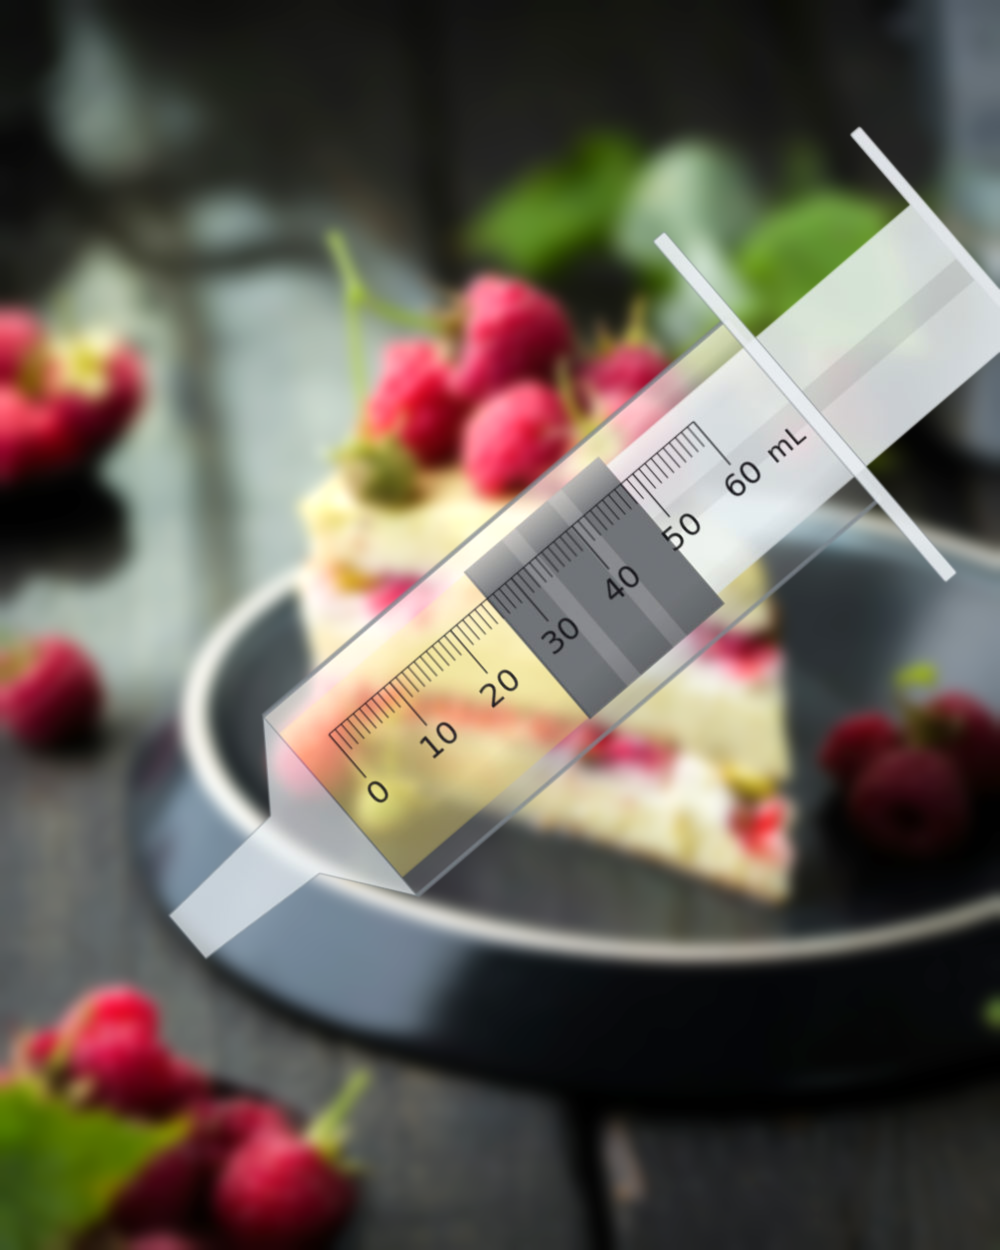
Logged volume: 26 mL
